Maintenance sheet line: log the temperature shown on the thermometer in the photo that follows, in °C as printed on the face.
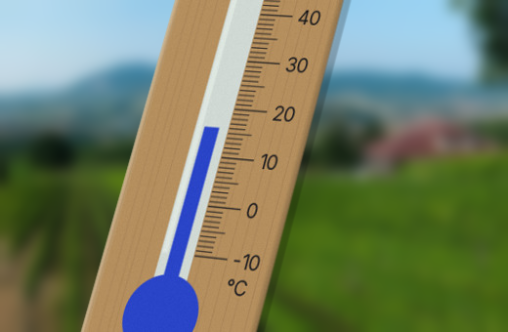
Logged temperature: 16 °C
